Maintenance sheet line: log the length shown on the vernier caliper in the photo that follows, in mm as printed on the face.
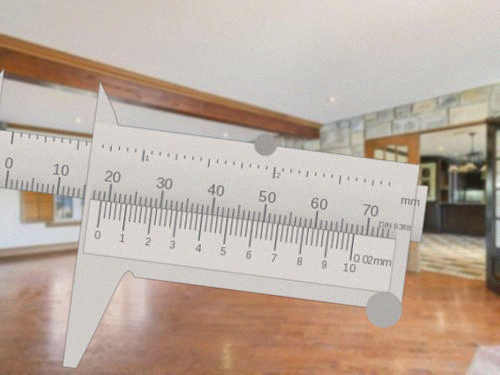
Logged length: 18.5 mm
